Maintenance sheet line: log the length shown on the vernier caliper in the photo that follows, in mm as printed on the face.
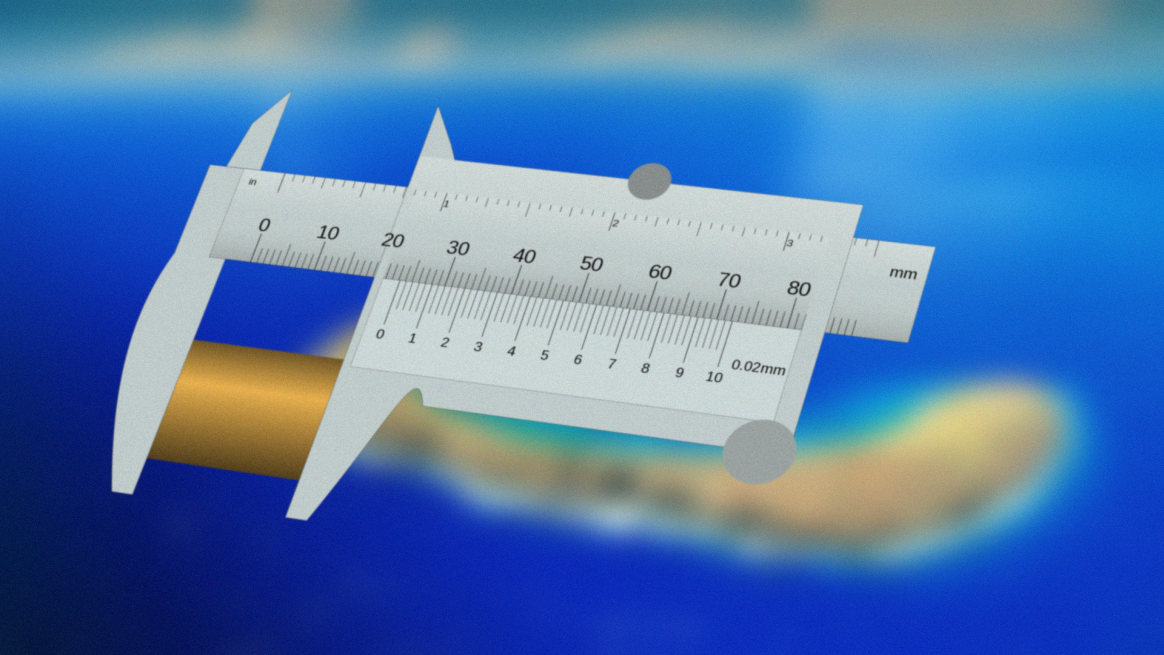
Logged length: 23.2 mm
